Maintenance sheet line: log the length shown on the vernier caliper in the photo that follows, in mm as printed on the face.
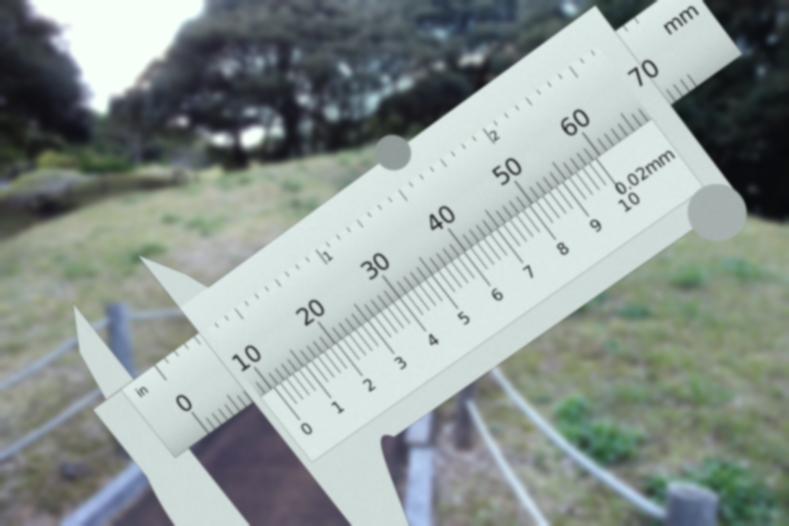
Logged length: 10.4 mm
